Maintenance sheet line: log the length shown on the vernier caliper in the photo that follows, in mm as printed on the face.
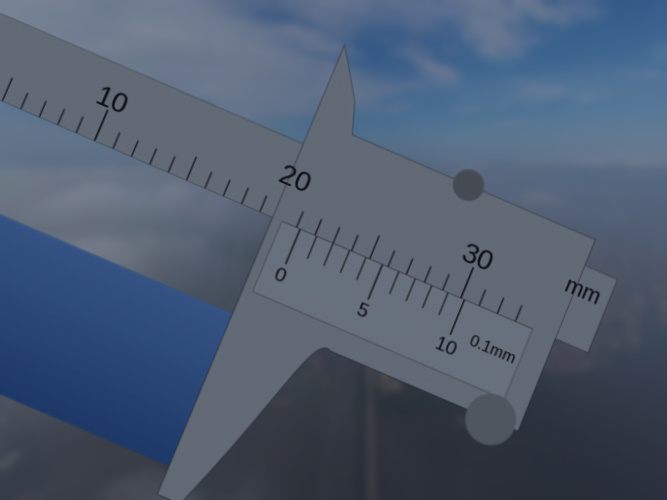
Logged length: 21.2 mm
